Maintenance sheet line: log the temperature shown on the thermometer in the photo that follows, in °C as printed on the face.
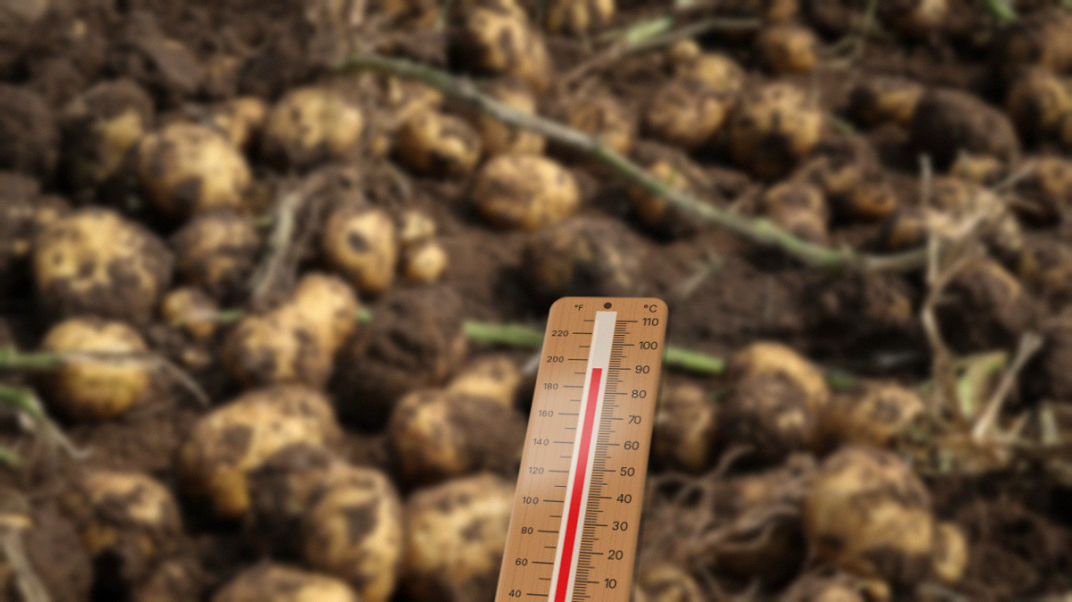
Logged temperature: 90 °C
